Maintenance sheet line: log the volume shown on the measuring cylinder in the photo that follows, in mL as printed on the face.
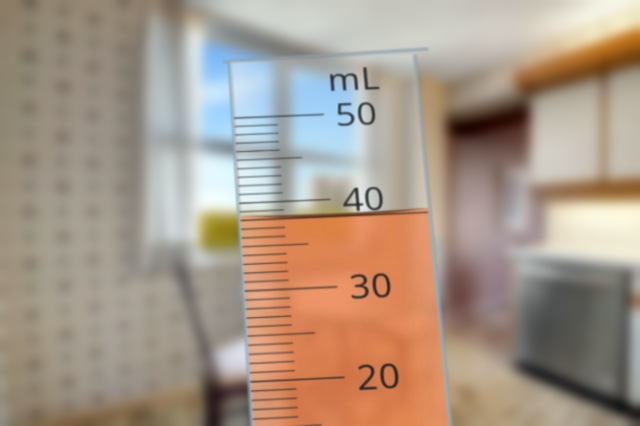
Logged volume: 38 mL
